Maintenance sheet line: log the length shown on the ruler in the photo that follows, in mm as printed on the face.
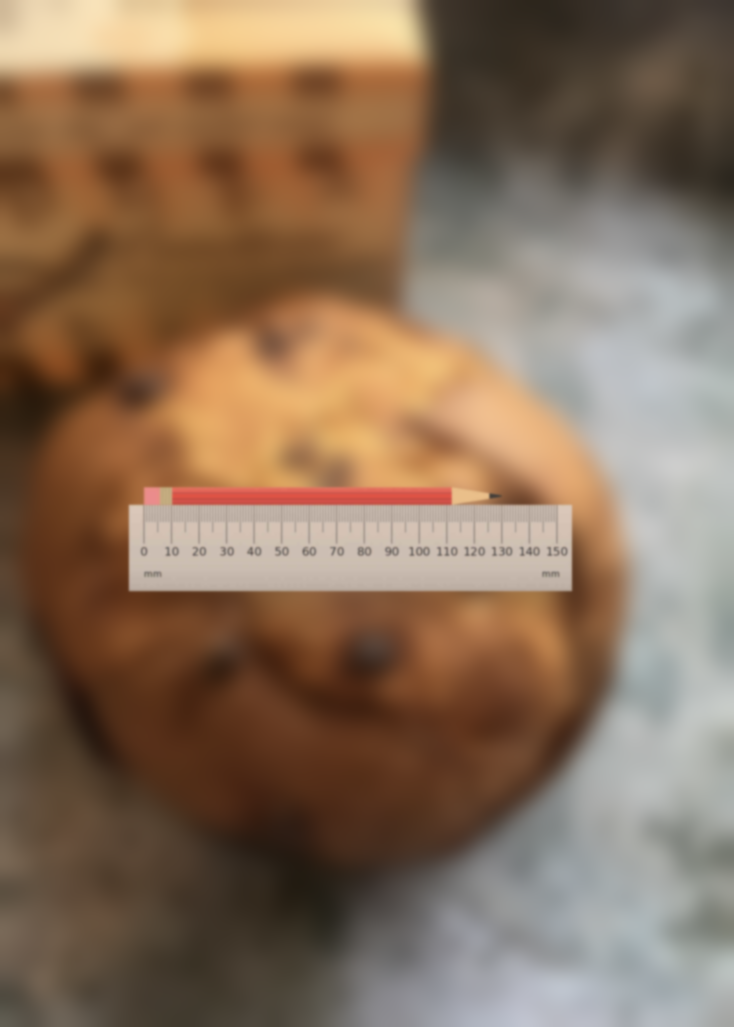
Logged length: 130 mm
